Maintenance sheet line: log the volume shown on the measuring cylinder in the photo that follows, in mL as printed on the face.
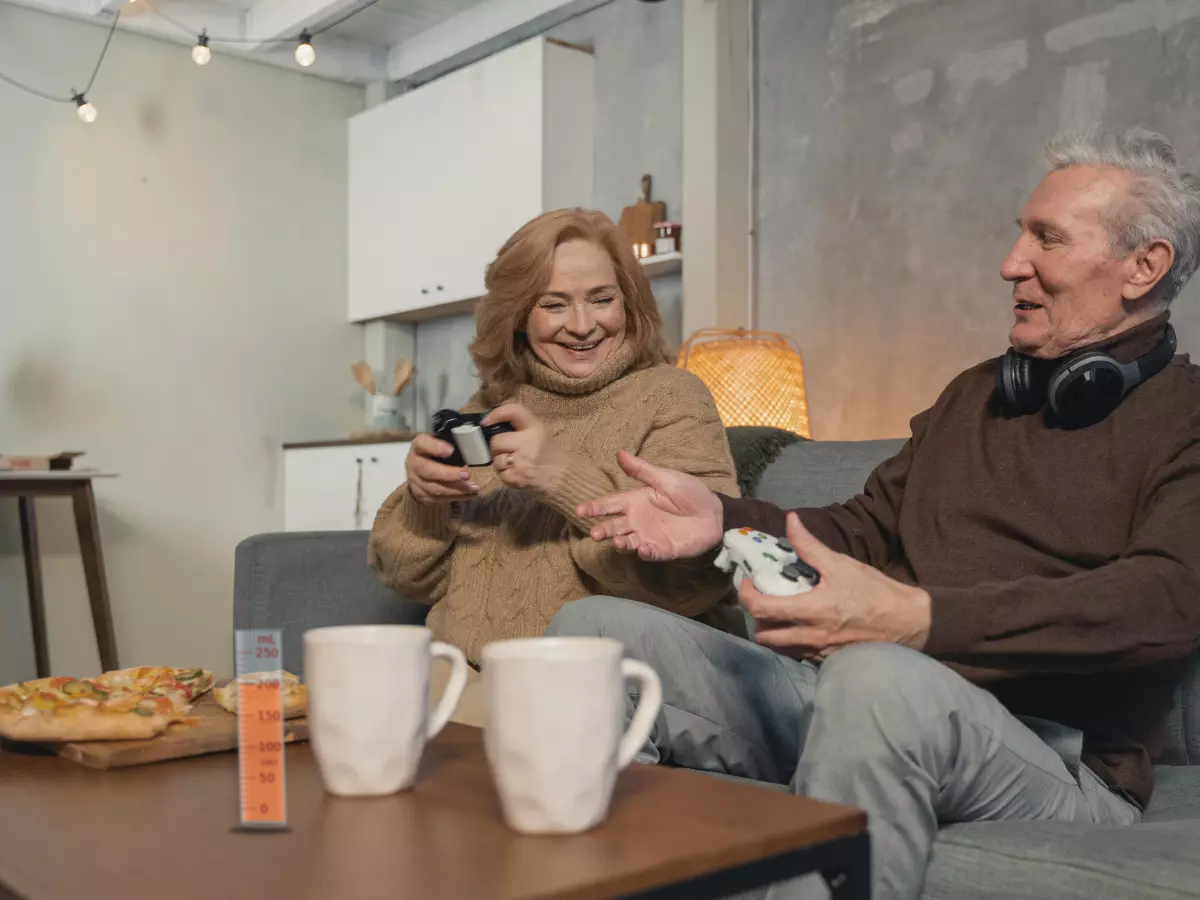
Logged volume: 200 mL
